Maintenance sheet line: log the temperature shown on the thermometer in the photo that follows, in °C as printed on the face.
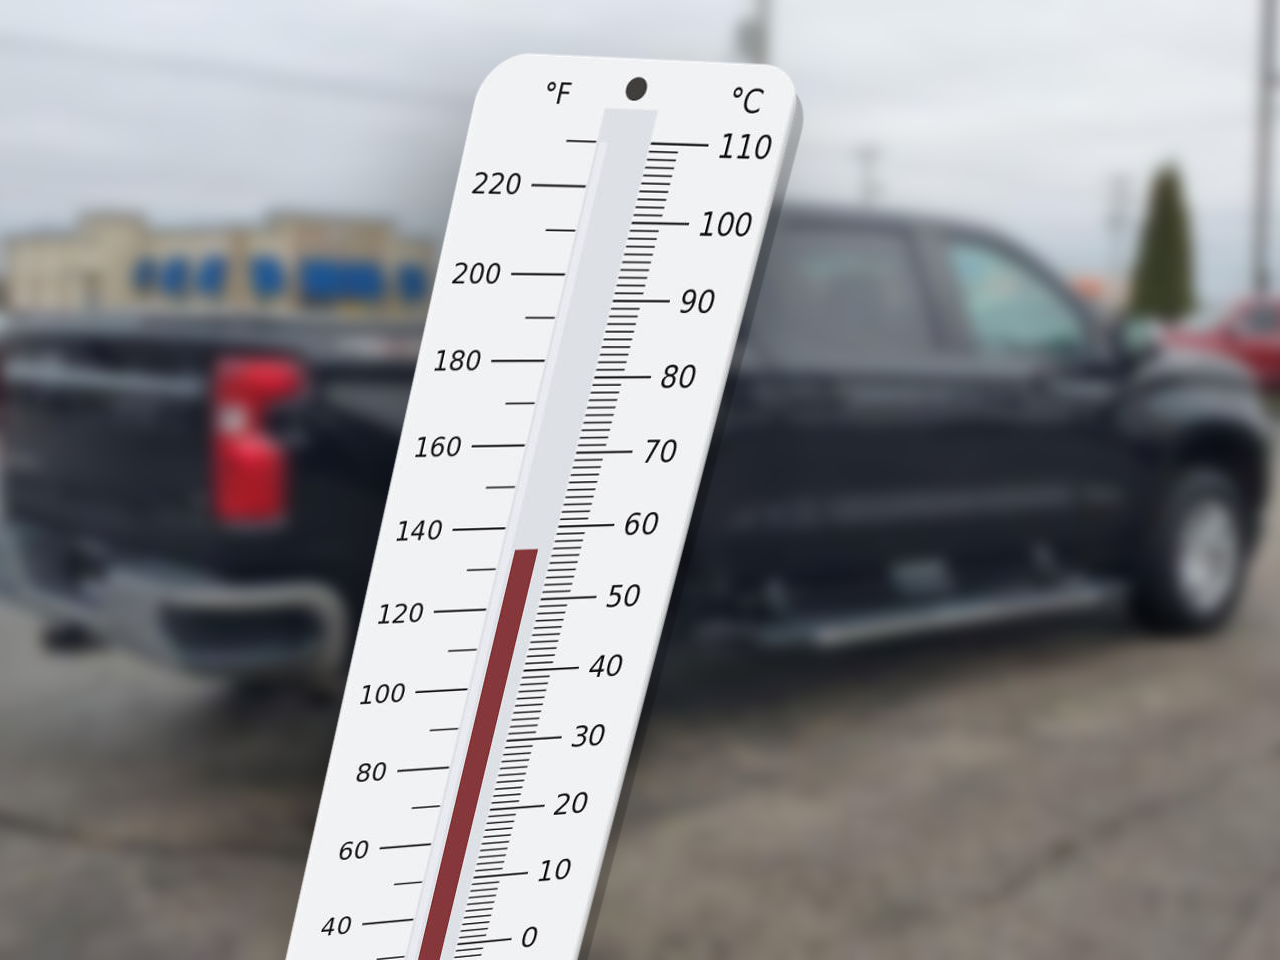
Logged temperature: 57 °C
